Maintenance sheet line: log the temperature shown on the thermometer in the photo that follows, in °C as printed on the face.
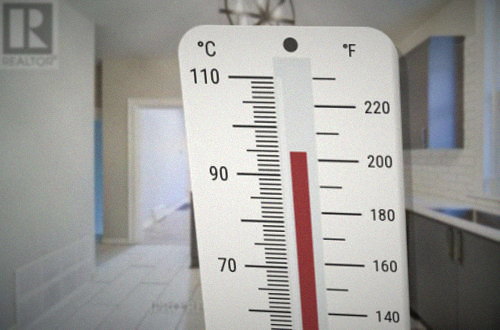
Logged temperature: 95 °C
